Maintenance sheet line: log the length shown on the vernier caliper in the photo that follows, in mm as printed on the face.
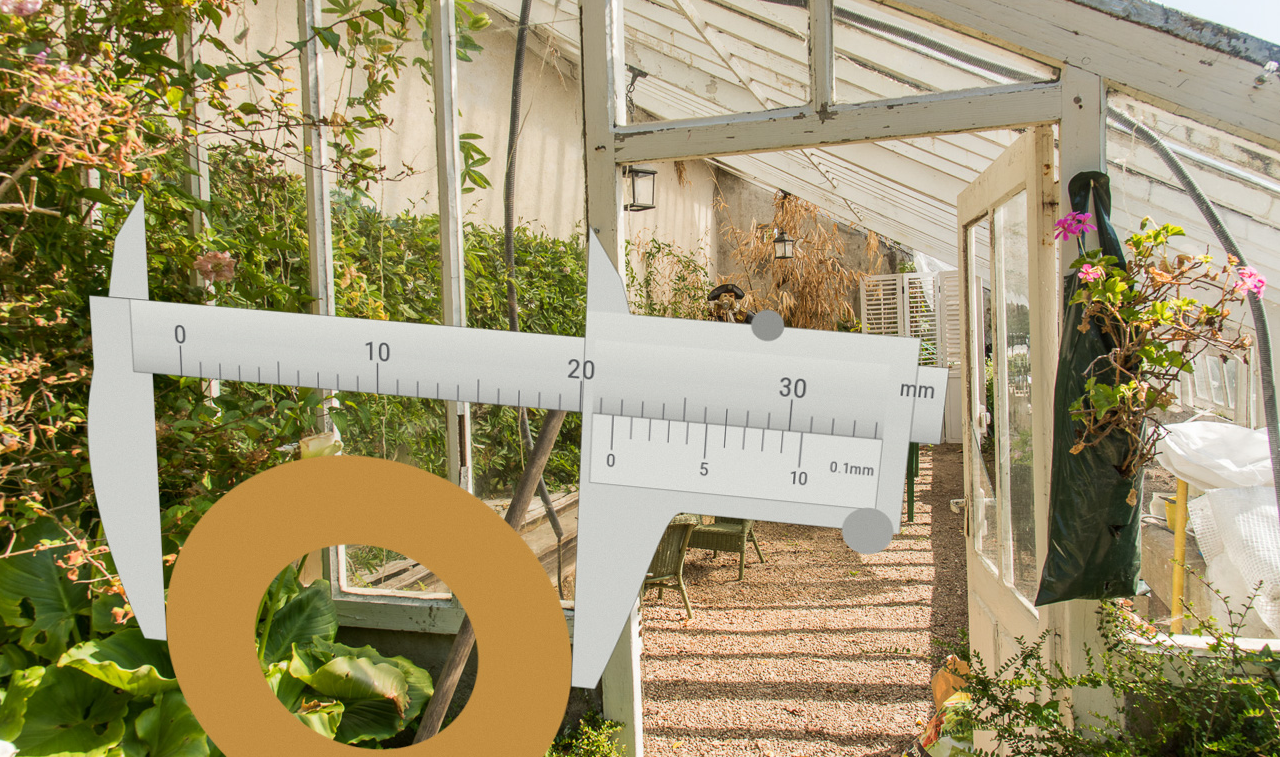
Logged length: 21.6 mm
